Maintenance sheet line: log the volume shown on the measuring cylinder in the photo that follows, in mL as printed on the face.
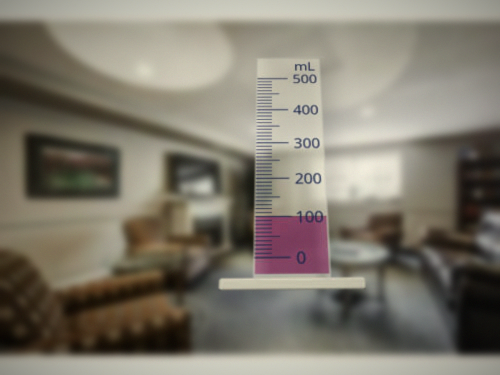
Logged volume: 100 mL
